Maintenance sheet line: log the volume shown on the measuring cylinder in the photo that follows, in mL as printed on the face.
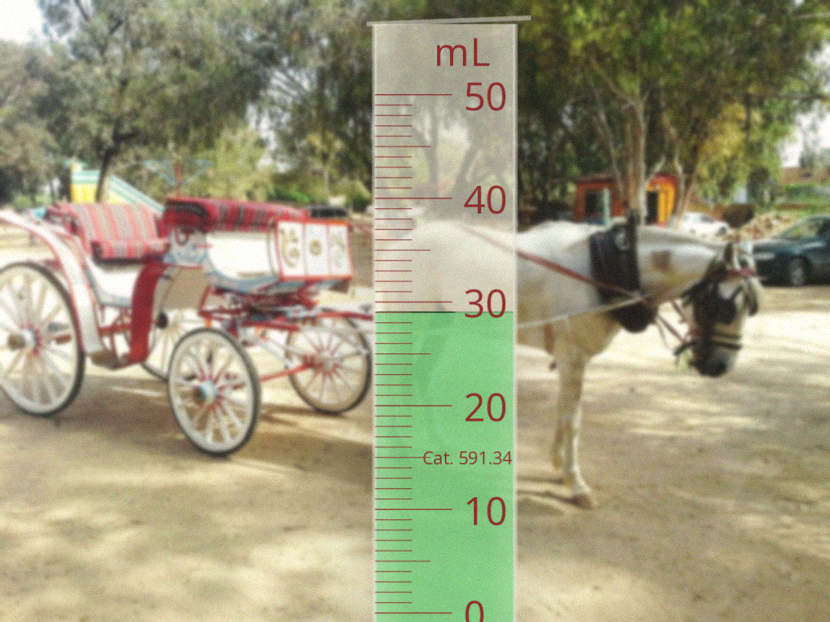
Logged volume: 29 mL
